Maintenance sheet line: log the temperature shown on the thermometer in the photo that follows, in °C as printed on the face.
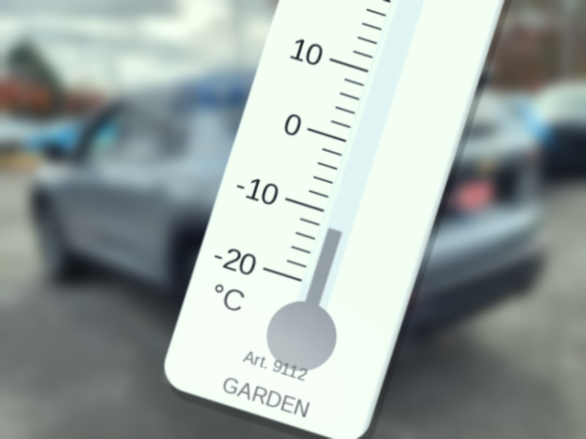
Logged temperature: -12 °C
